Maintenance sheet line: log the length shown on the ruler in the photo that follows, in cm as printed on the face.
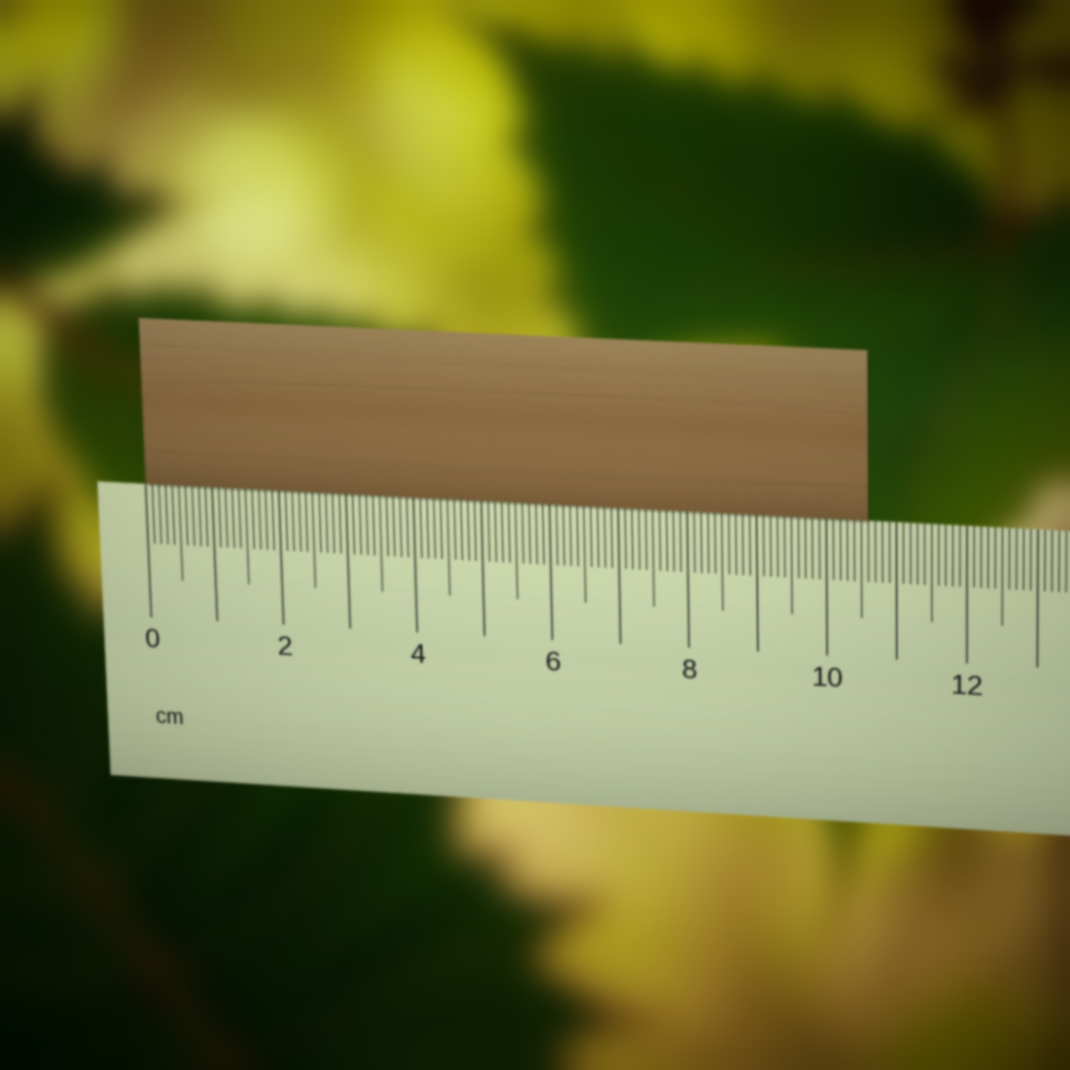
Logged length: 10.6 cm
